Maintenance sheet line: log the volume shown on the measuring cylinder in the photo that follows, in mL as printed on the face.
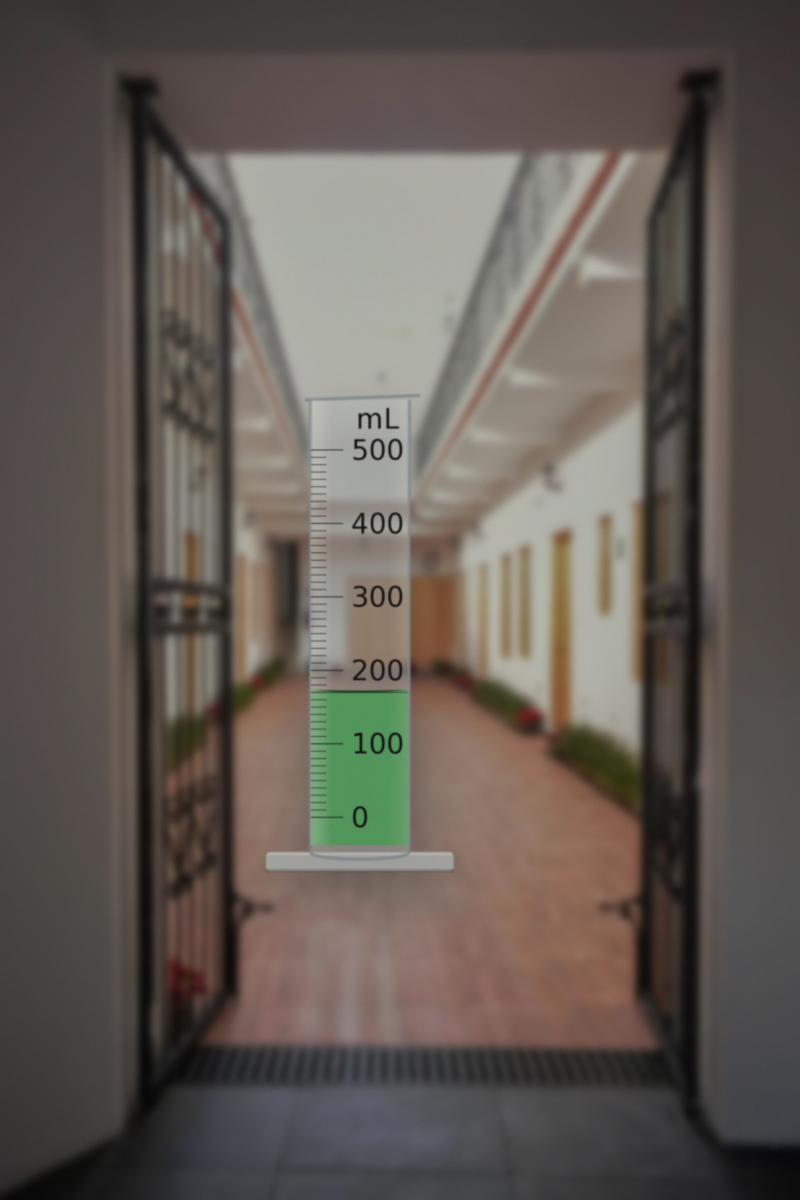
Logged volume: 170 mL
